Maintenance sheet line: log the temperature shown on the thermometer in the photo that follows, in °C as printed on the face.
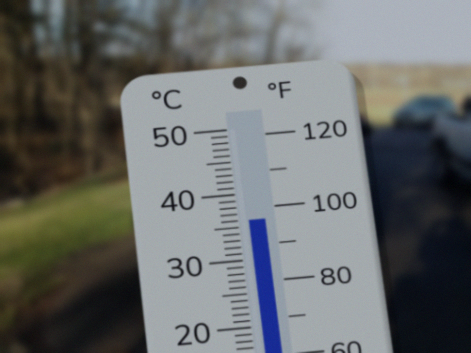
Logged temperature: 36 °C
